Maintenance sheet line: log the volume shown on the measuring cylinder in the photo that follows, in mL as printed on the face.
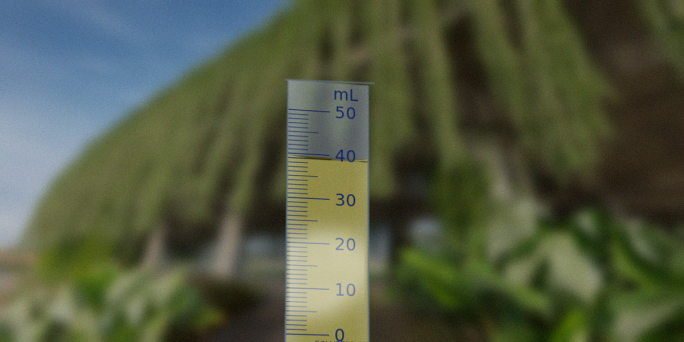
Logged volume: 39 mL
